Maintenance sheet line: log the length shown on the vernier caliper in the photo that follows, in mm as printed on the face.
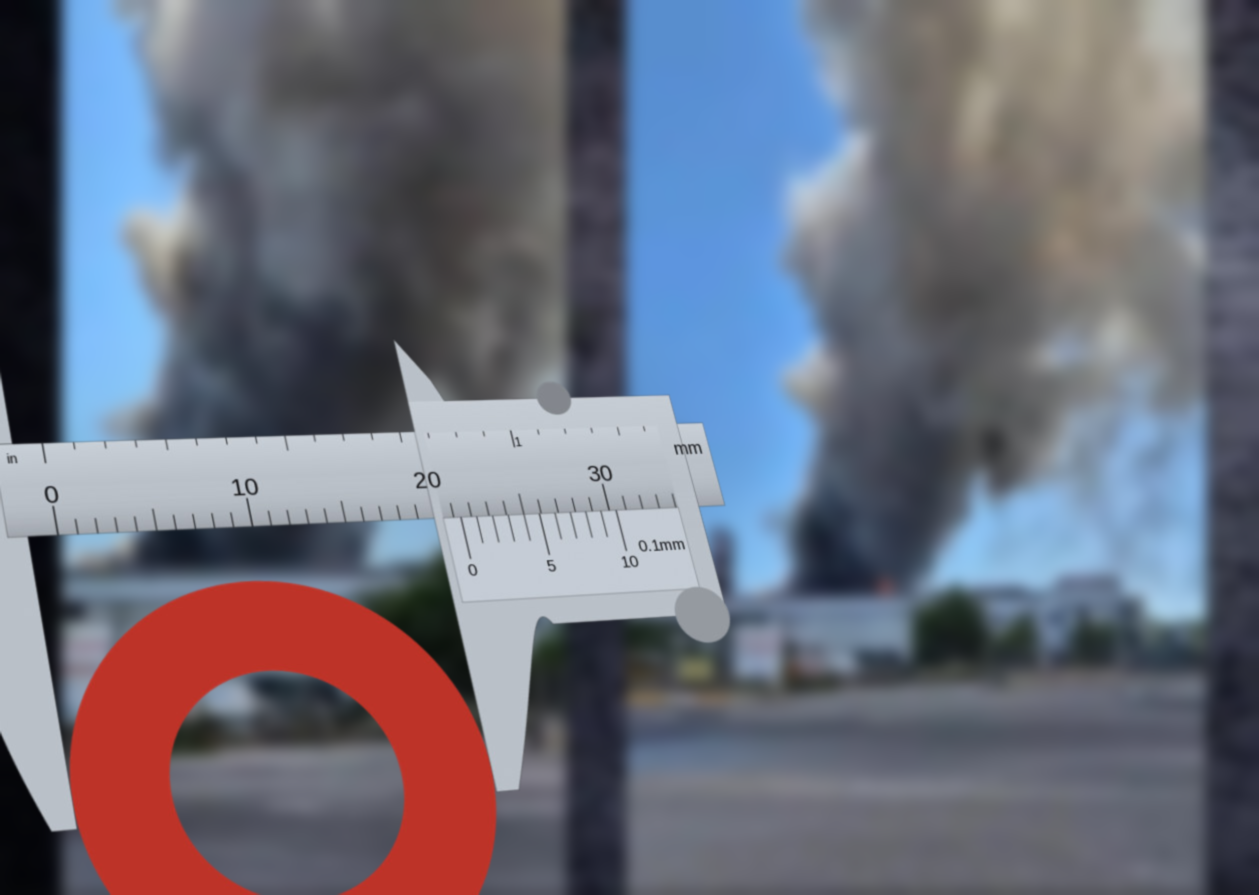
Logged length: 21.4 mm
